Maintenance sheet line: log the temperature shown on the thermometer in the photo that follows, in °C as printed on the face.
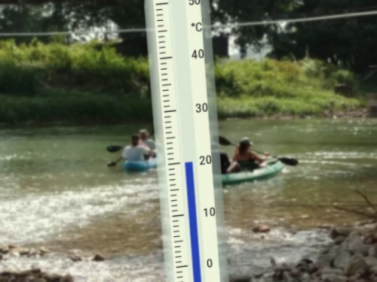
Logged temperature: 20 °C
